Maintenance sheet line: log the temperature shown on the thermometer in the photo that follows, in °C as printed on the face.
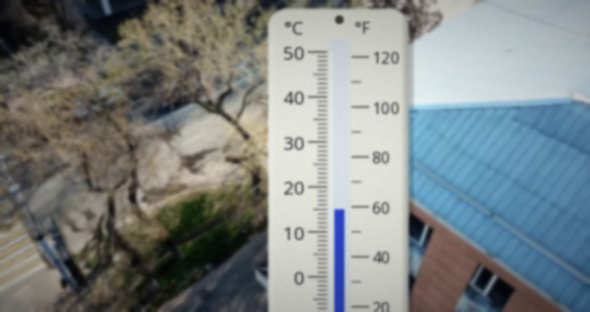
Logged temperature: 15 °C
